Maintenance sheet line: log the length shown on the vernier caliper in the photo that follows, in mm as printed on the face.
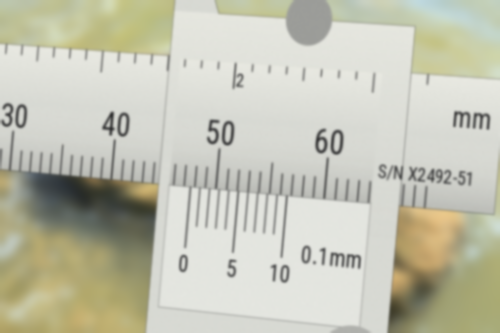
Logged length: 47.6 mm
